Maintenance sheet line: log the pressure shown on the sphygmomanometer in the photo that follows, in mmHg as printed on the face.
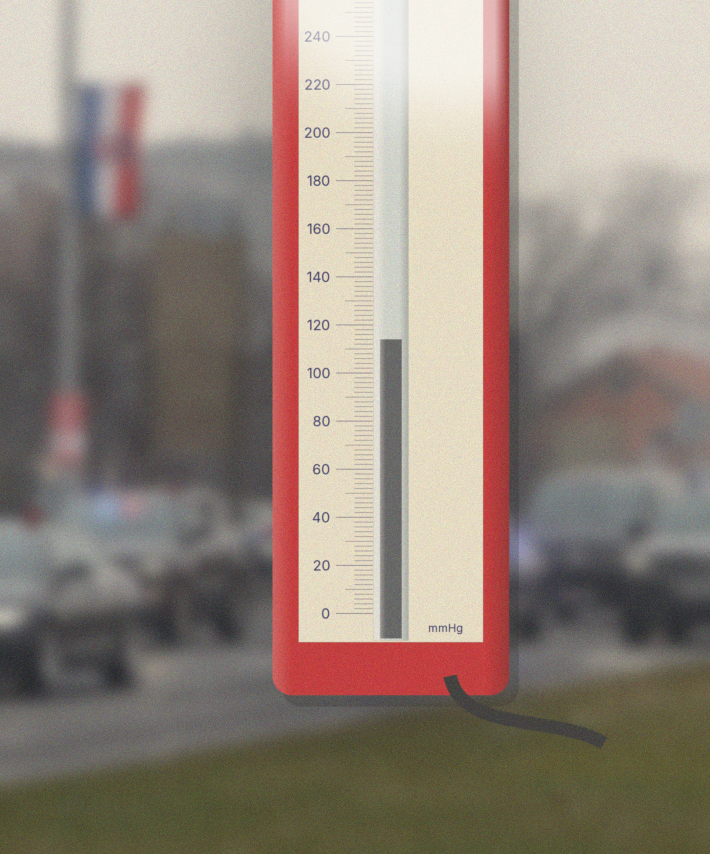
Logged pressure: 114 mmHg
